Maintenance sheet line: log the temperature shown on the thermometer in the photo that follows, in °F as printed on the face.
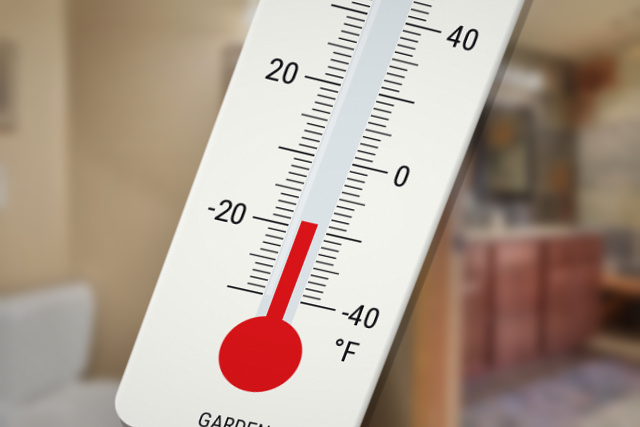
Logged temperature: -18 °F
